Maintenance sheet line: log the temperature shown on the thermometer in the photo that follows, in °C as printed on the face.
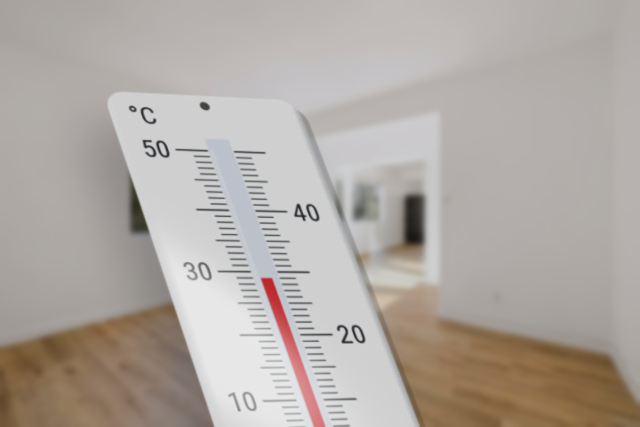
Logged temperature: 29 °C
